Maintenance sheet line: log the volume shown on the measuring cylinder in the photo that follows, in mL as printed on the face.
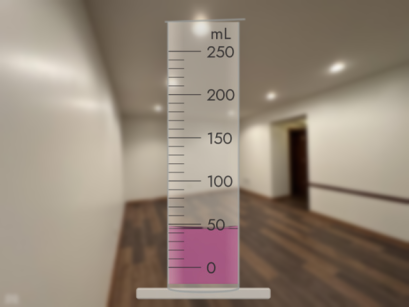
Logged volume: 45 mL
